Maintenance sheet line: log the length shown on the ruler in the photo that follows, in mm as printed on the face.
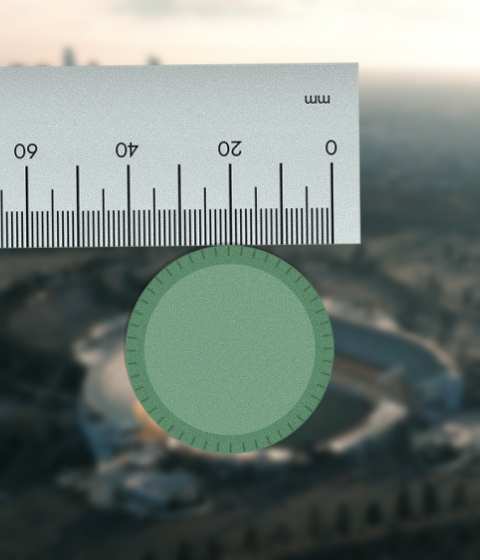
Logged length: 41 mm
